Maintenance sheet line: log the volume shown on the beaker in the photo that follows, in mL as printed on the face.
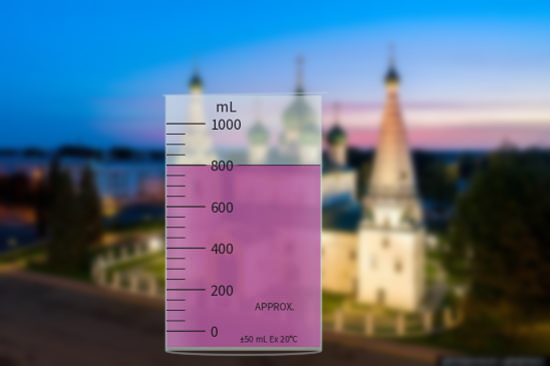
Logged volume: 800 mL
